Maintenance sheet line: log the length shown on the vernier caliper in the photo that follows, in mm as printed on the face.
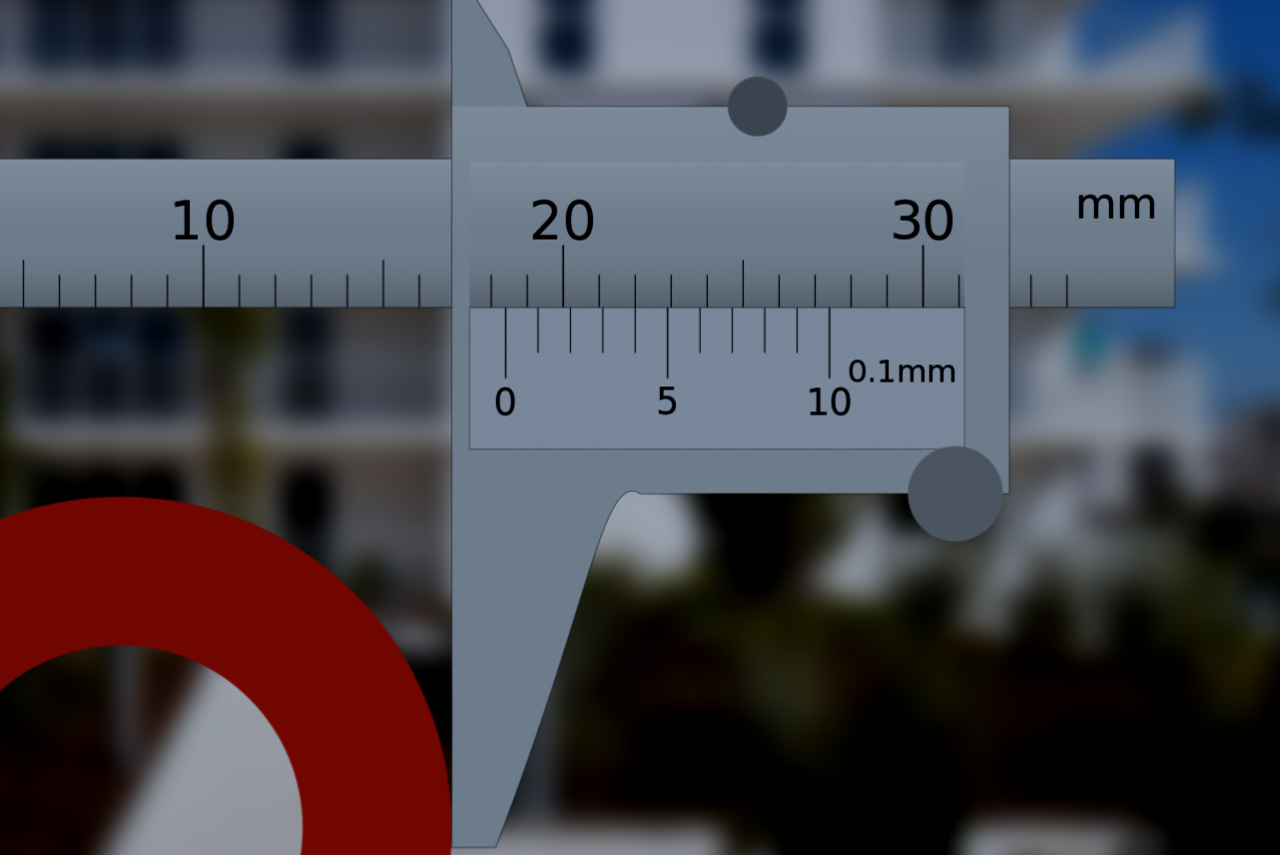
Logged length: 18.4 mm
